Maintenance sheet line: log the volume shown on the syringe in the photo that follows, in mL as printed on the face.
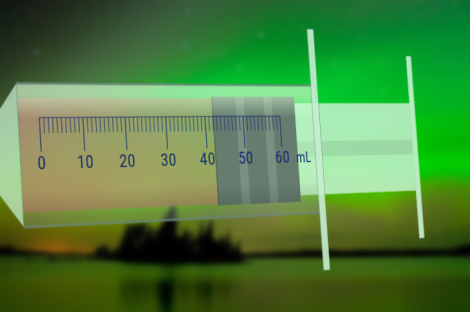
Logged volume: 42 mL
